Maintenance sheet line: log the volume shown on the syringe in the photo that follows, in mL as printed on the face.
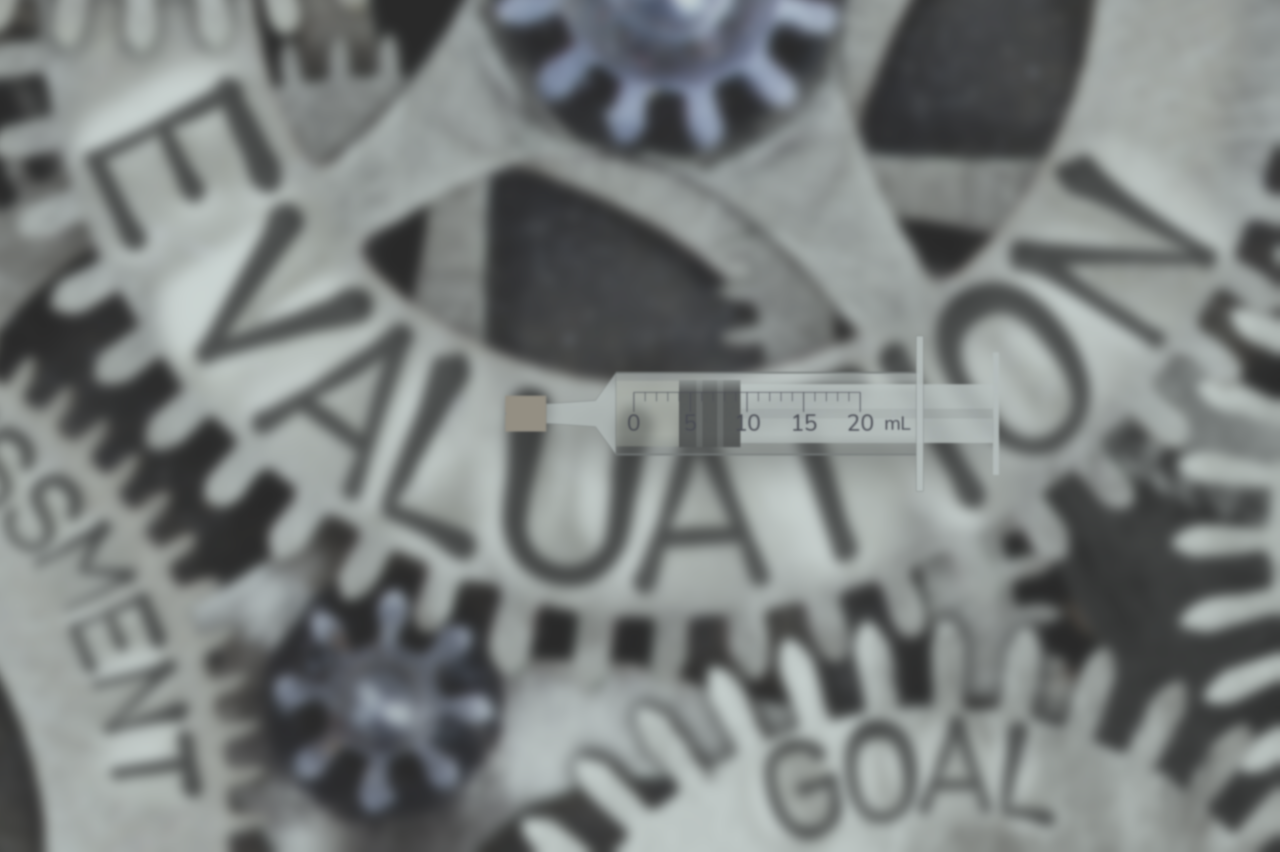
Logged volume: 4 mL
